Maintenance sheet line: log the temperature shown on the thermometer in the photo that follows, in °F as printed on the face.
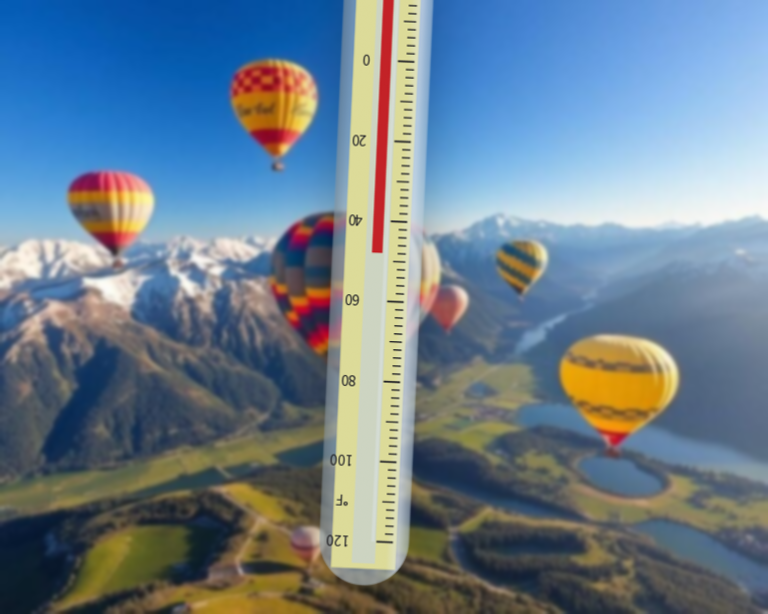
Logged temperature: 48 °F
